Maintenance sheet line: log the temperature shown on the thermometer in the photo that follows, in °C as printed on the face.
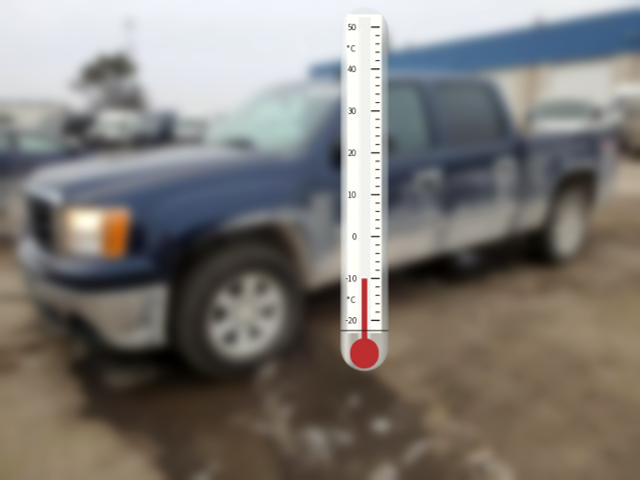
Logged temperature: -10 °C
